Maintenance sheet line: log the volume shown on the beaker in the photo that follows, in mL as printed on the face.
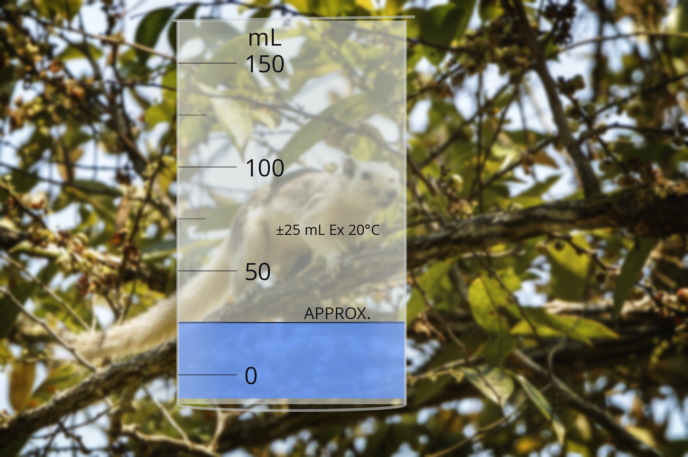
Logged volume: 25 mL
